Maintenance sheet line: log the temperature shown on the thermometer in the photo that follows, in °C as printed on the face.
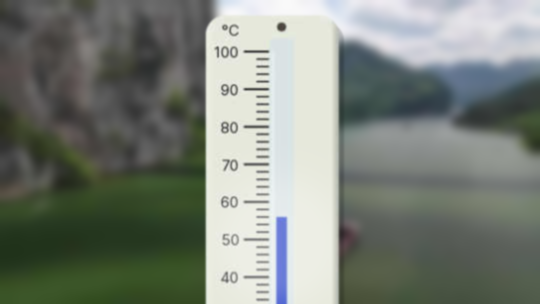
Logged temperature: 56 °C
